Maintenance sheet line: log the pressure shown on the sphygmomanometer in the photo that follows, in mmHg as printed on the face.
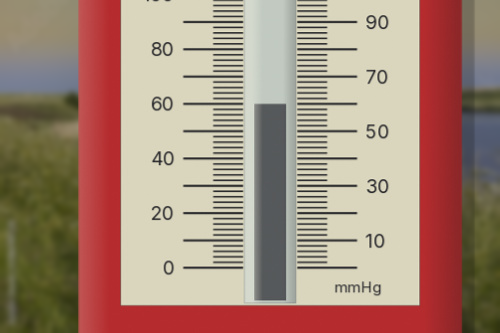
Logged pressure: 60 mmHg
